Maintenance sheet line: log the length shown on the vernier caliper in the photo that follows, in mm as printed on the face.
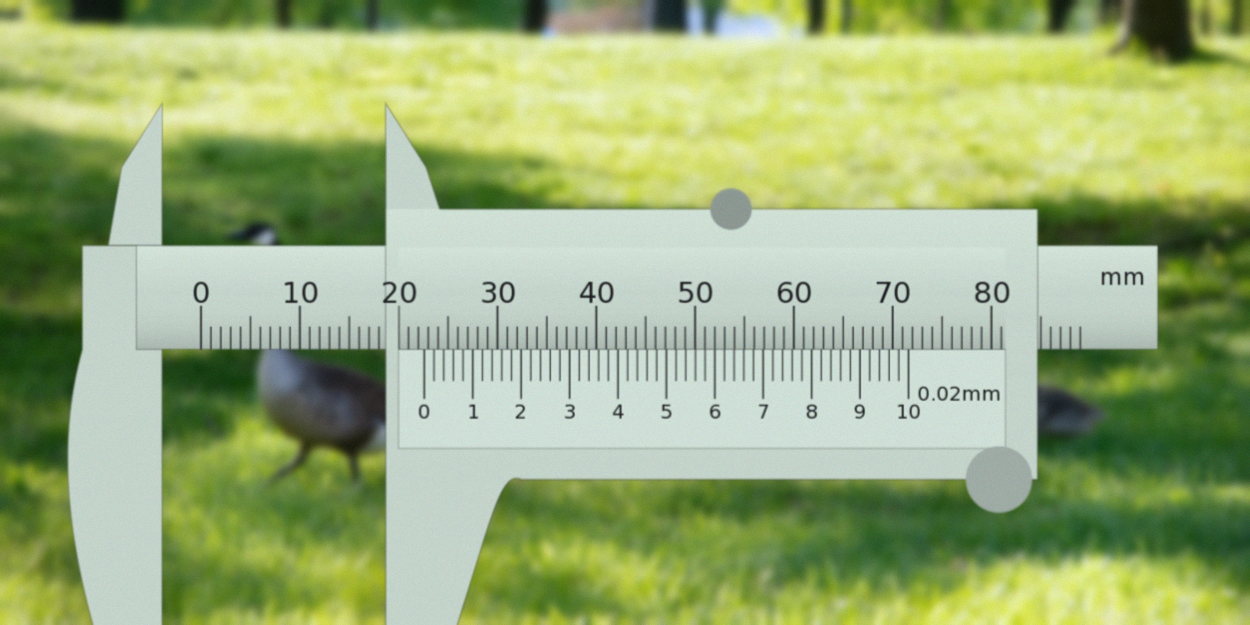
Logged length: 22.6 mm
